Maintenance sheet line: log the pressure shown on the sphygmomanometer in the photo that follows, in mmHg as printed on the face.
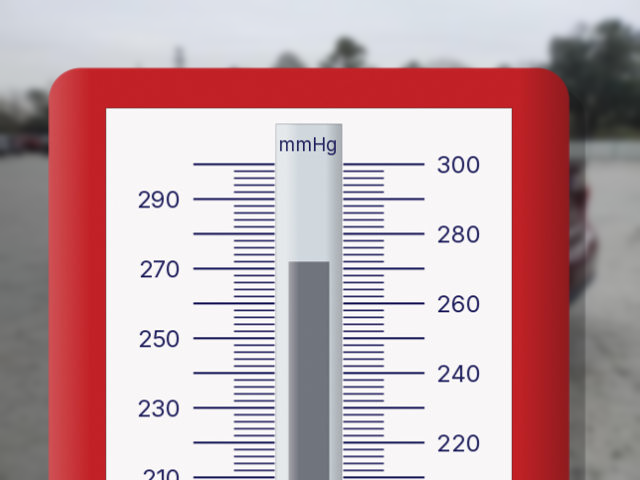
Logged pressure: 272 mmHg
